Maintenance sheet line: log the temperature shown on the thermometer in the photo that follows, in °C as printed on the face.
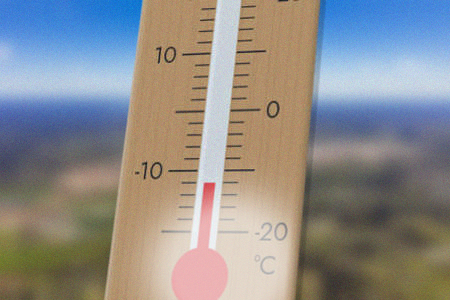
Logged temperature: -12 °C
